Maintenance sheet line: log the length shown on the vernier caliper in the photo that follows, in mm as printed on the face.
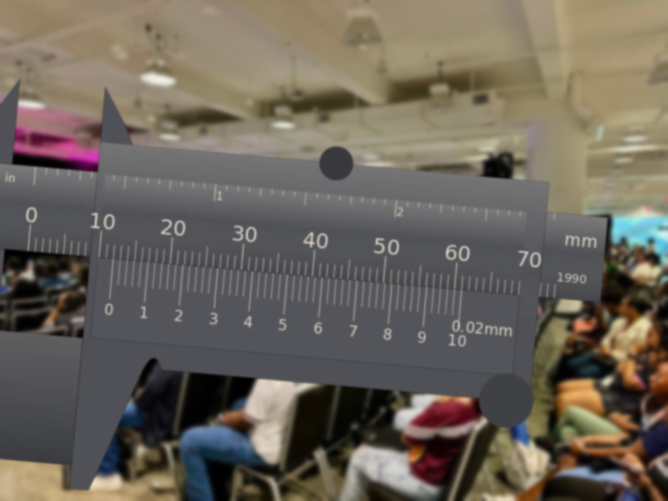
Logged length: 12.0 mm
